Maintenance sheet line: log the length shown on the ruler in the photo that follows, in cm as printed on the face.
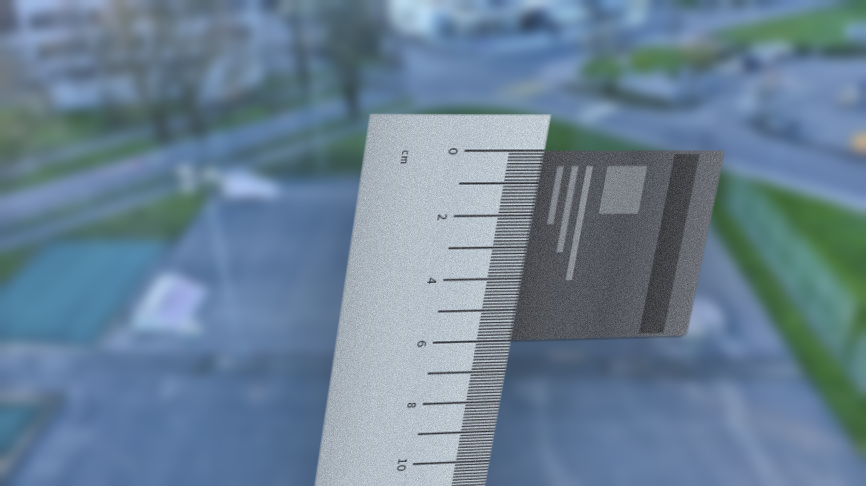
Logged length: 6 cm
